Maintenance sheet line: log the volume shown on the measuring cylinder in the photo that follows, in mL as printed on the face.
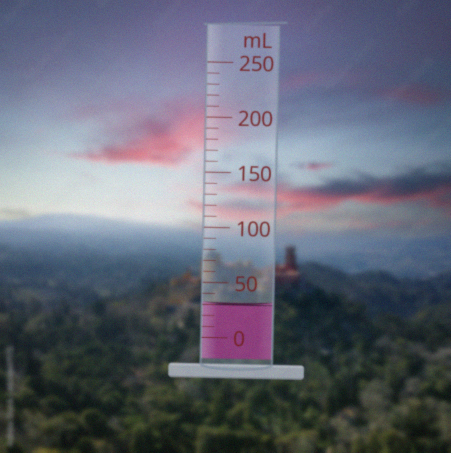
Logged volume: 30 mL
